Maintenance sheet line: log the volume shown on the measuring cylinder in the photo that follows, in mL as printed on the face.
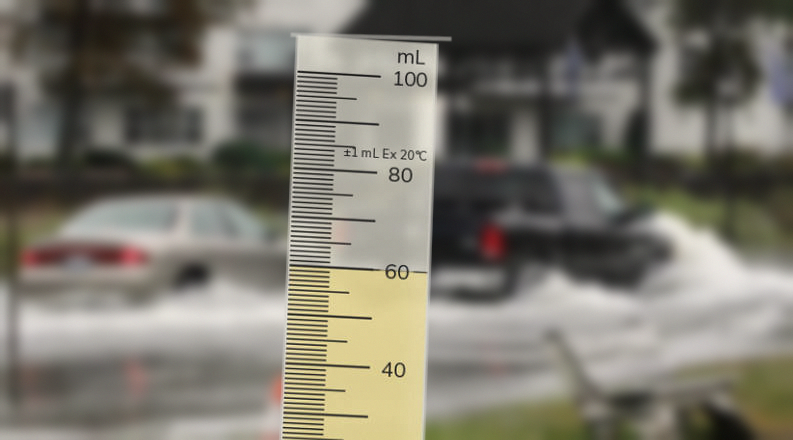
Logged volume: 60 mL
